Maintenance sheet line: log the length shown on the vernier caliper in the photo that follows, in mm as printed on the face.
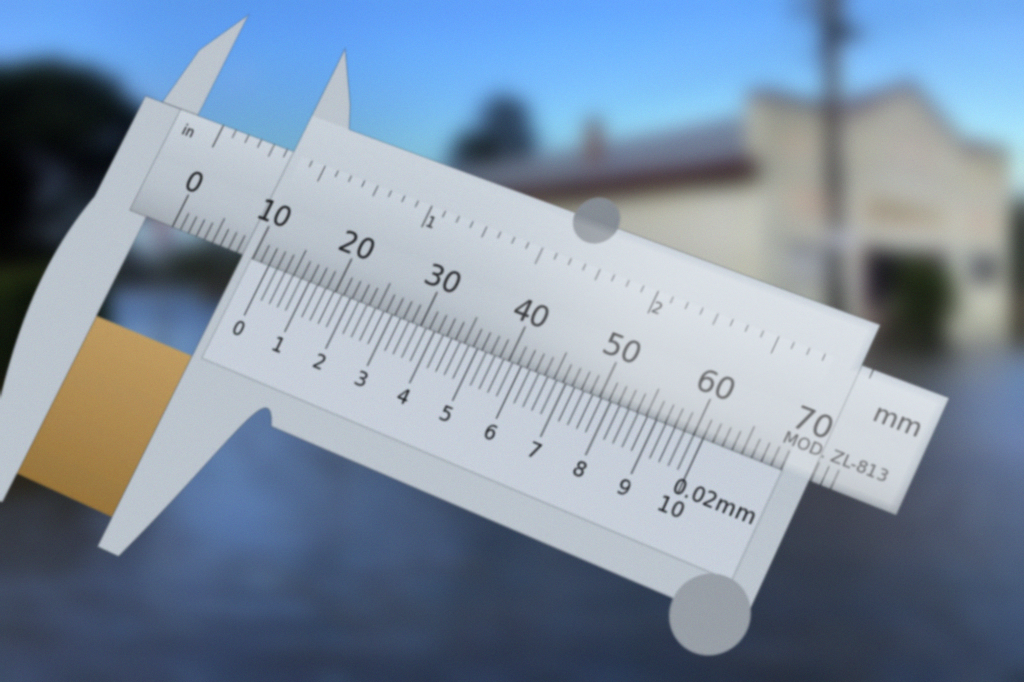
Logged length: 12.0 mm
